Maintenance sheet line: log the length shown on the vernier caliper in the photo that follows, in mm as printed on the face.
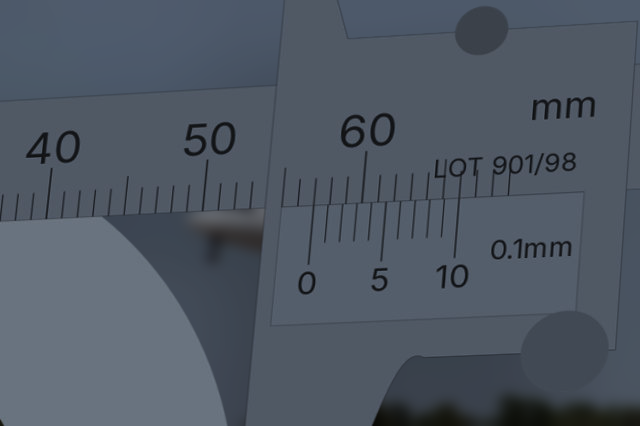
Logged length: 57.0 mm
